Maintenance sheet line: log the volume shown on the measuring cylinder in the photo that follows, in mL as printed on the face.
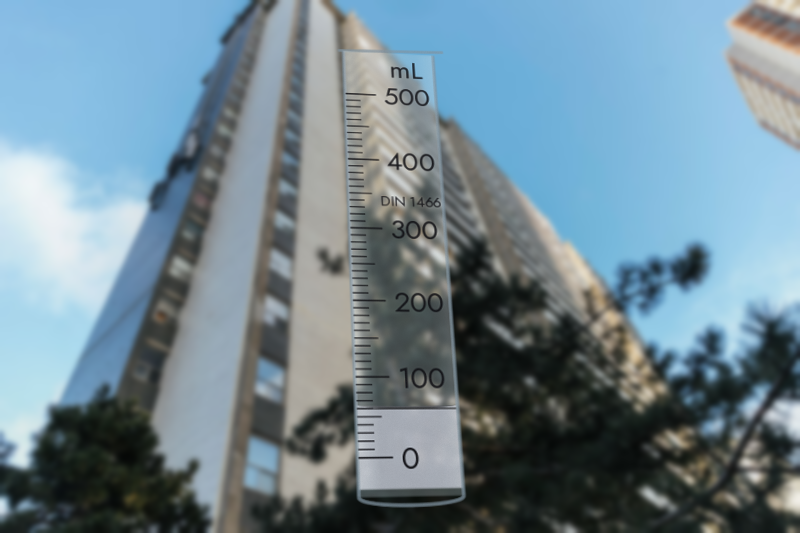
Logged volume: 60 mL
